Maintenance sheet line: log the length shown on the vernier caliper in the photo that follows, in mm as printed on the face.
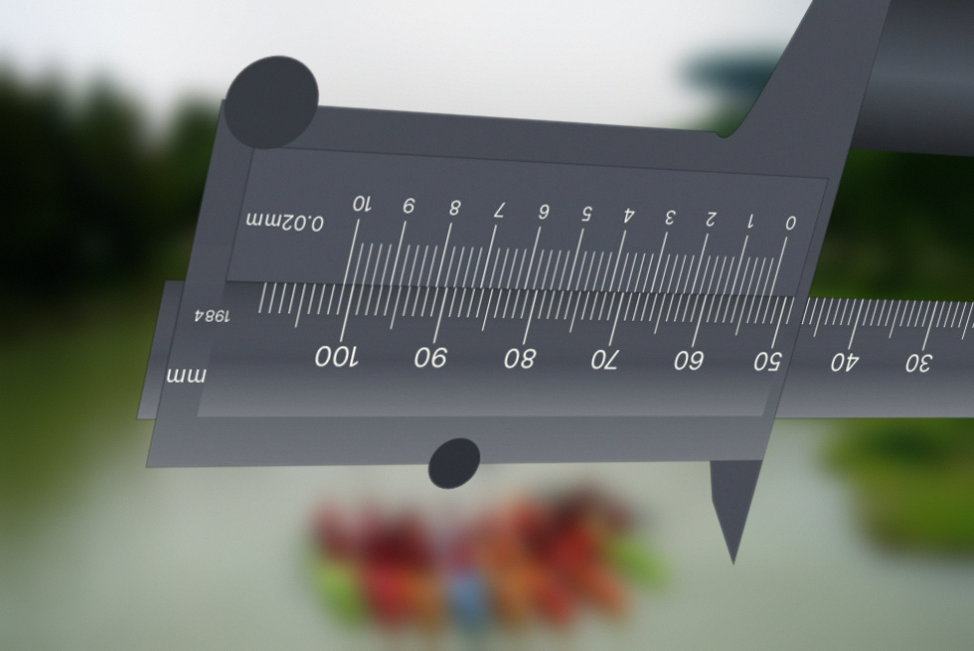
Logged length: 52.0 mm
